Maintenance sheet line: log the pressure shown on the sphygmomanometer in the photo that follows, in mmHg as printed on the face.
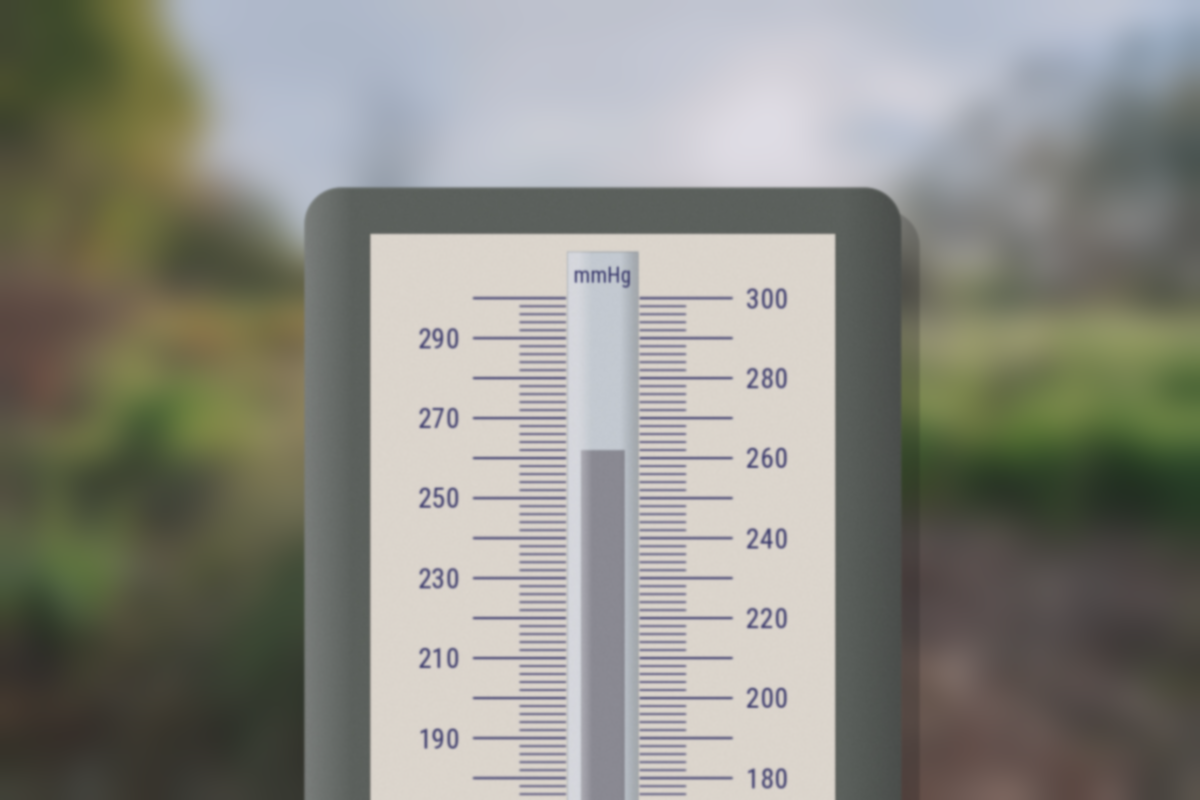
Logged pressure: 262 mmHg
